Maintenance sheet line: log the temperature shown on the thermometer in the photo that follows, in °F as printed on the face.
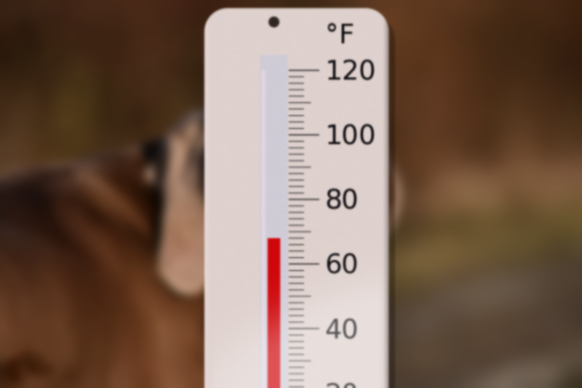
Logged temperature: 68 °F
